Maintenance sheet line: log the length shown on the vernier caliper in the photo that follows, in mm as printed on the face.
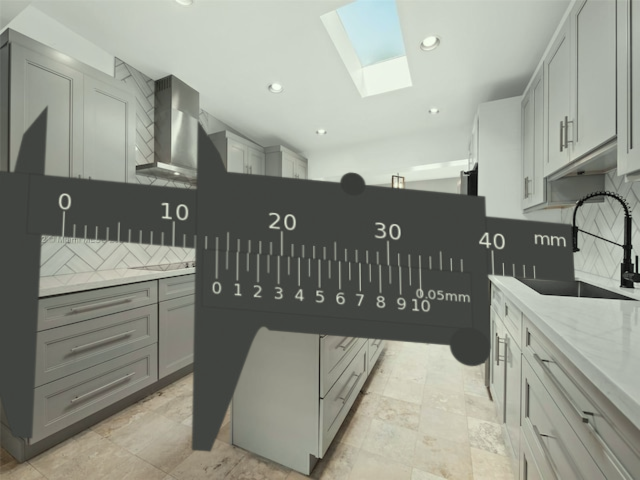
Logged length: 14.0 mm
